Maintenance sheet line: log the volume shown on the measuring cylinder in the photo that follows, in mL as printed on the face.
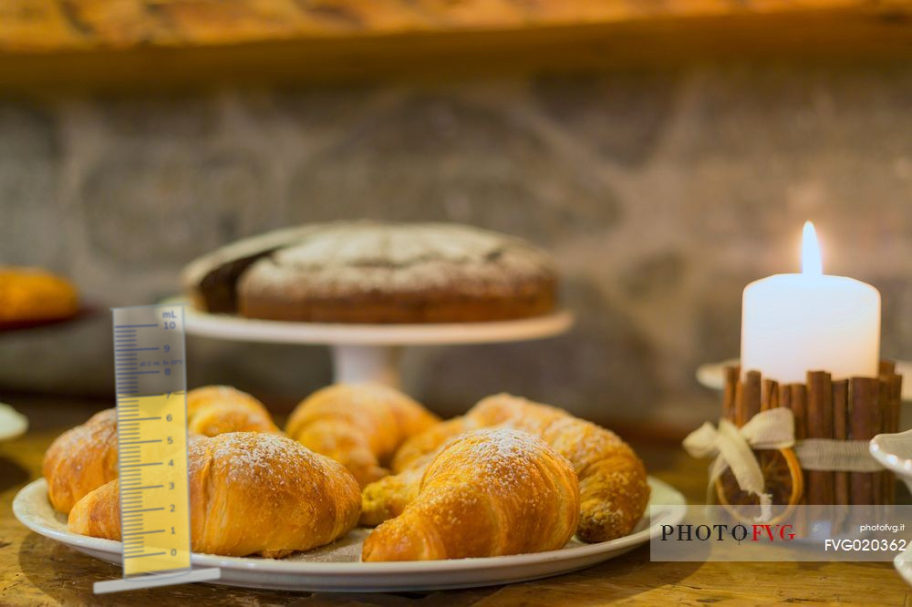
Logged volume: 7 mL
